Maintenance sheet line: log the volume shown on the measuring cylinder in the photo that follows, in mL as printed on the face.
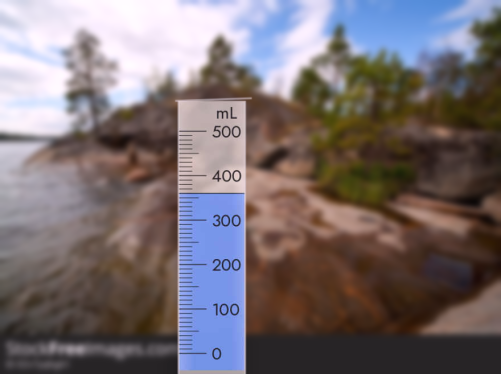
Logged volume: 360 mL
